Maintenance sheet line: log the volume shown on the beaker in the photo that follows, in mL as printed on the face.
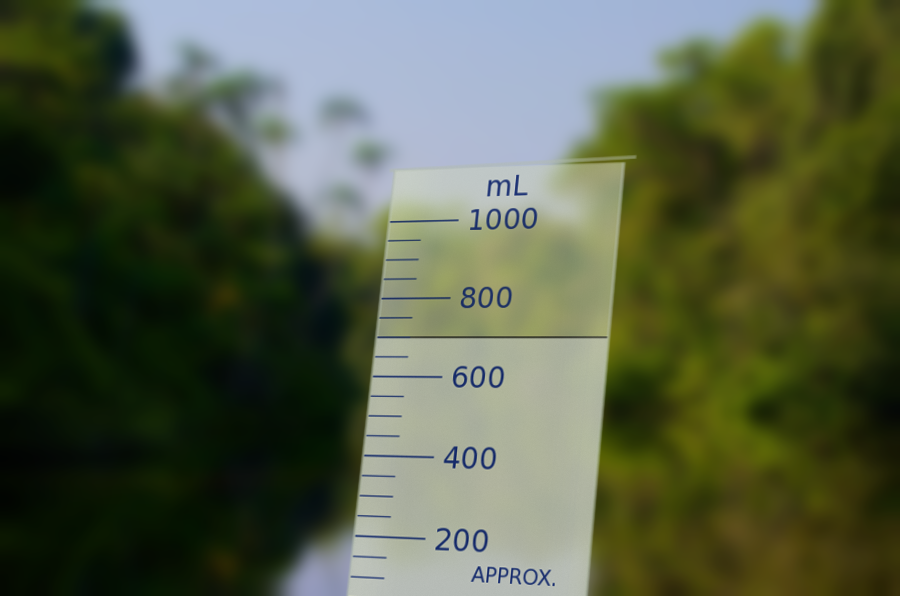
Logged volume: 700 mL
